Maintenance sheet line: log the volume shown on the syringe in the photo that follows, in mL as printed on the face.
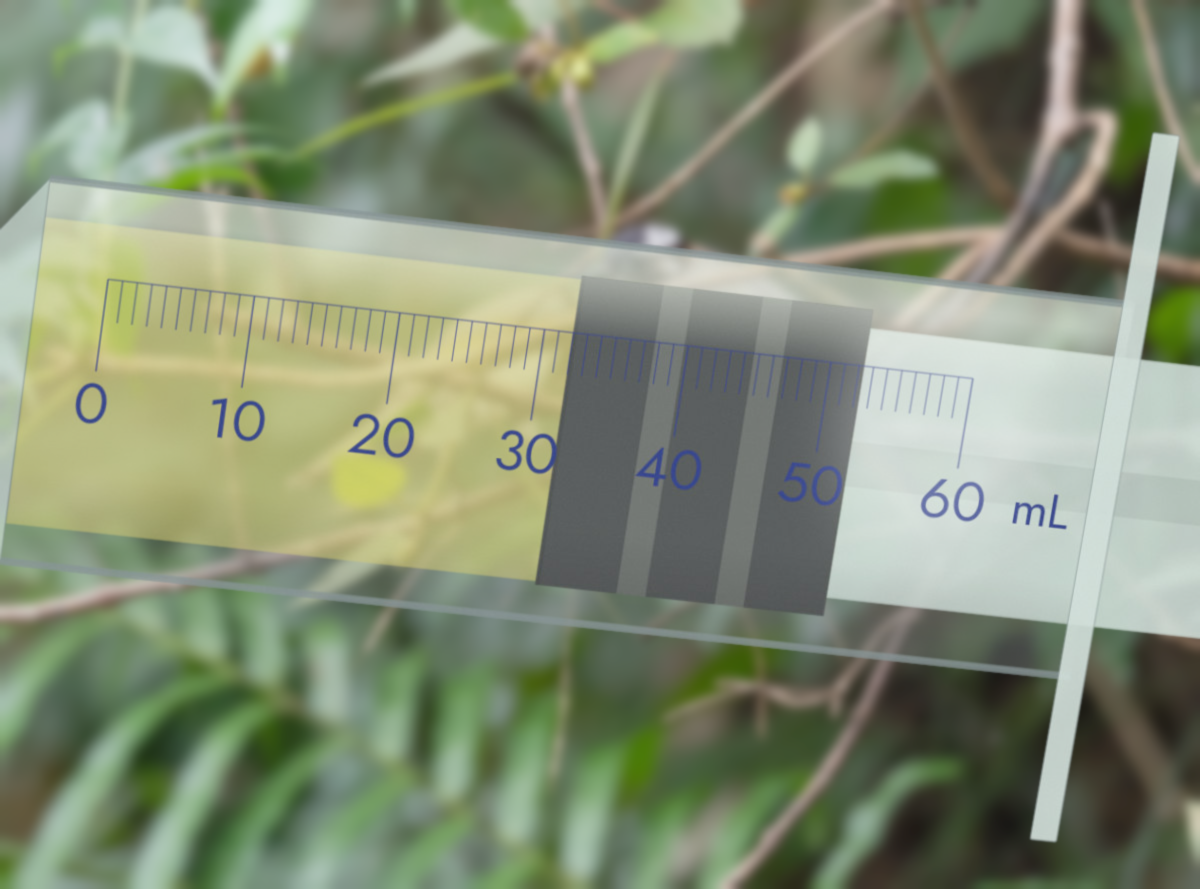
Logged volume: 32 mL
